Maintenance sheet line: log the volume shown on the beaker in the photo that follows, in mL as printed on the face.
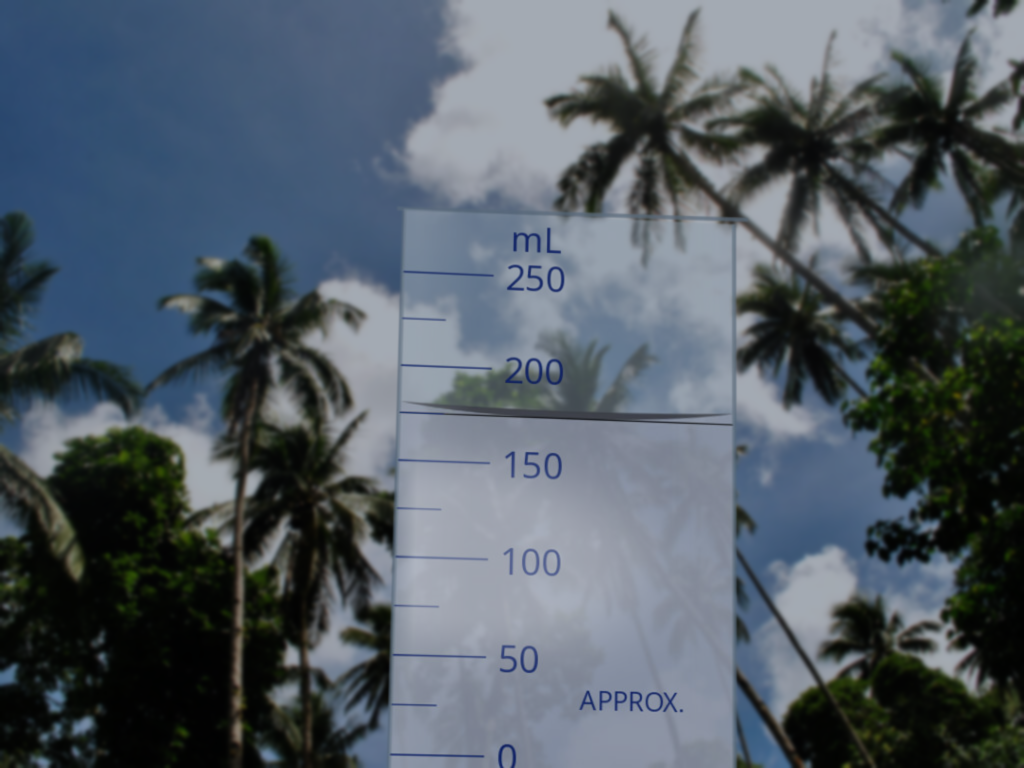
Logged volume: 175 mL
